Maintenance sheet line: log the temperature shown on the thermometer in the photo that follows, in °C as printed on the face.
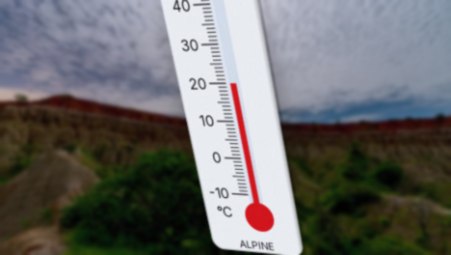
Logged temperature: 20 °C
